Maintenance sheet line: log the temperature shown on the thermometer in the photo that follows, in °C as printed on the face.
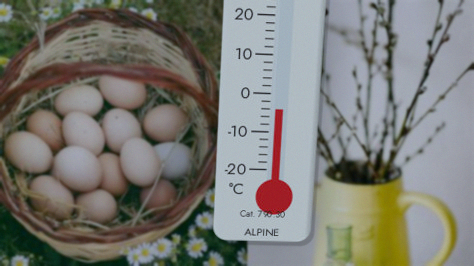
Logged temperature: -4 °C
